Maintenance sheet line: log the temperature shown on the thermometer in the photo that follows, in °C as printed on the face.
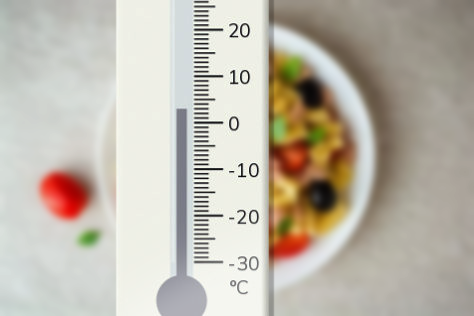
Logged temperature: 3 °C
